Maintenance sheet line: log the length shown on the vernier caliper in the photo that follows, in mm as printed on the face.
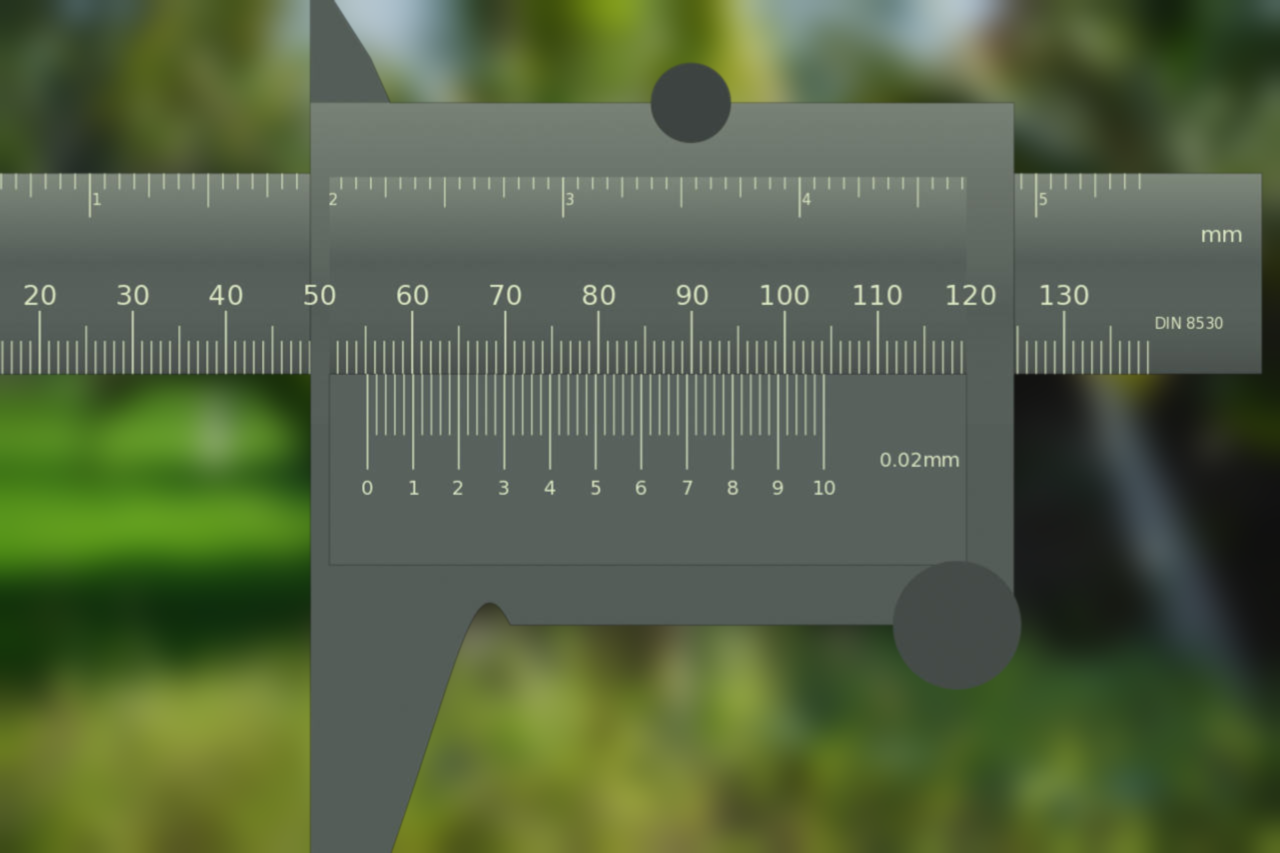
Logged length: 55.2 mm
